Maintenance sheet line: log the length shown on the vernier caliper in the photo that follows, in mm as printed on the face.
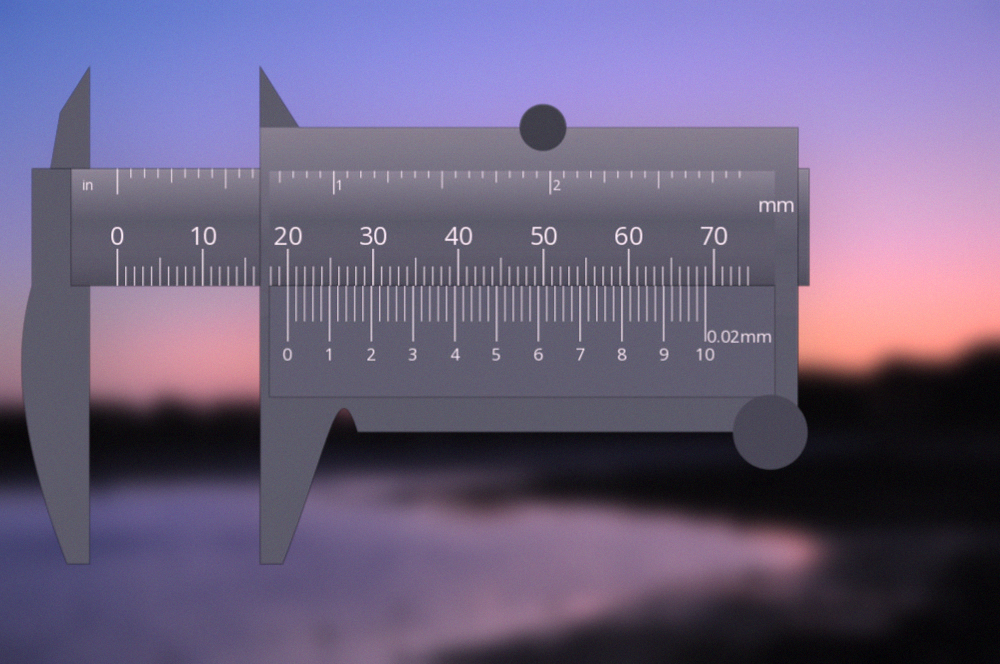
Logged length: 20.0 mm
